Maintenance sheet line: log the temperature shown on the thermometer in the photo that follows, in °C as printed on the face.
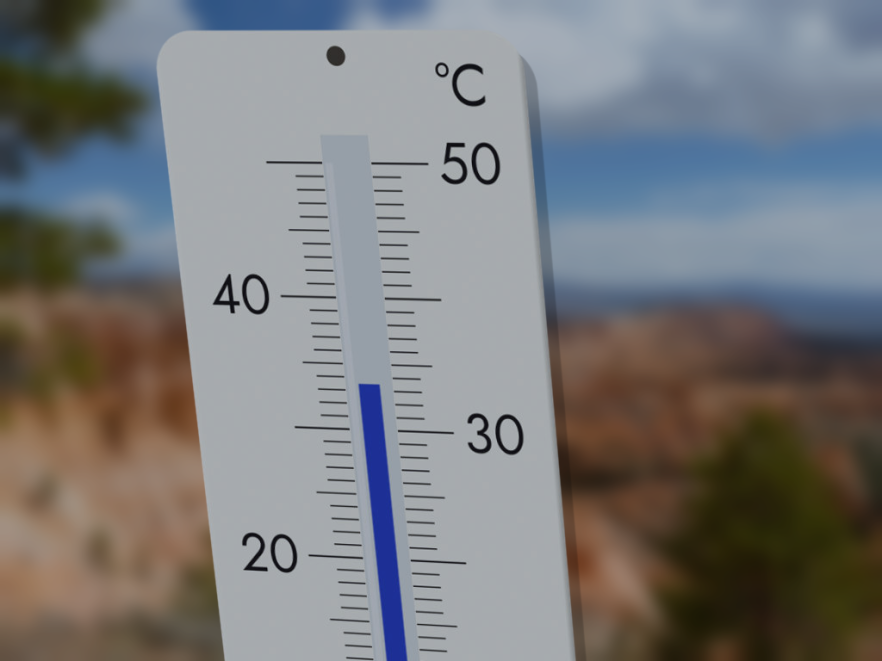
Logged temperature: 33.5 °C
